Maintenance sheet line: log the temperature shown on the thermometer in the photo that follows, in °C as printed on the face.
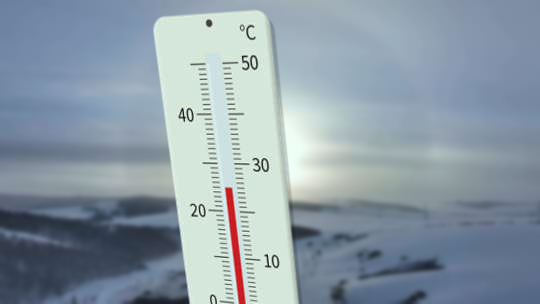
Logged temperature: 25 °C
